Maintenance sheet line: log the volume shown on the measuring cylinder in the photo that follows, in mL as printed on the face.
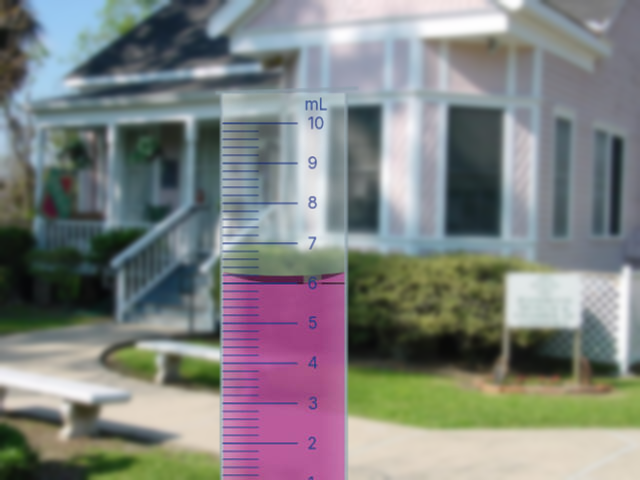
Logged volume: 6 mL
